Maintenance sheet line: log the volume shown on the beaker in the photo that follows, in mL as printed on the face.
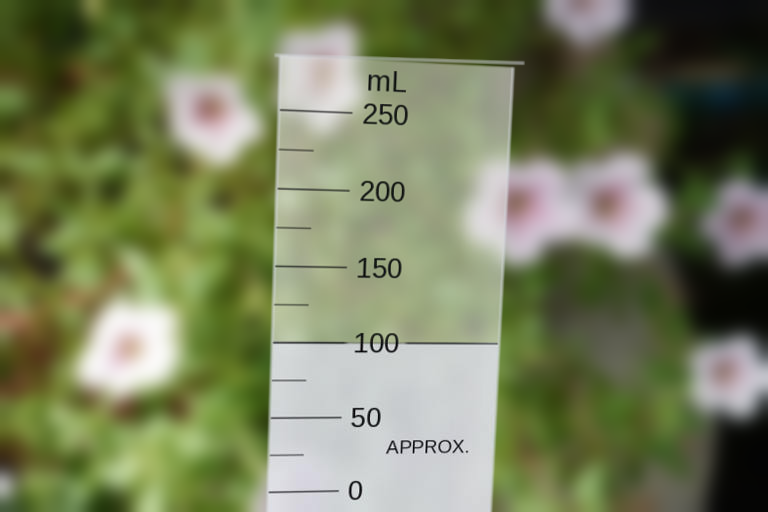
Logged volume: 100 mL
